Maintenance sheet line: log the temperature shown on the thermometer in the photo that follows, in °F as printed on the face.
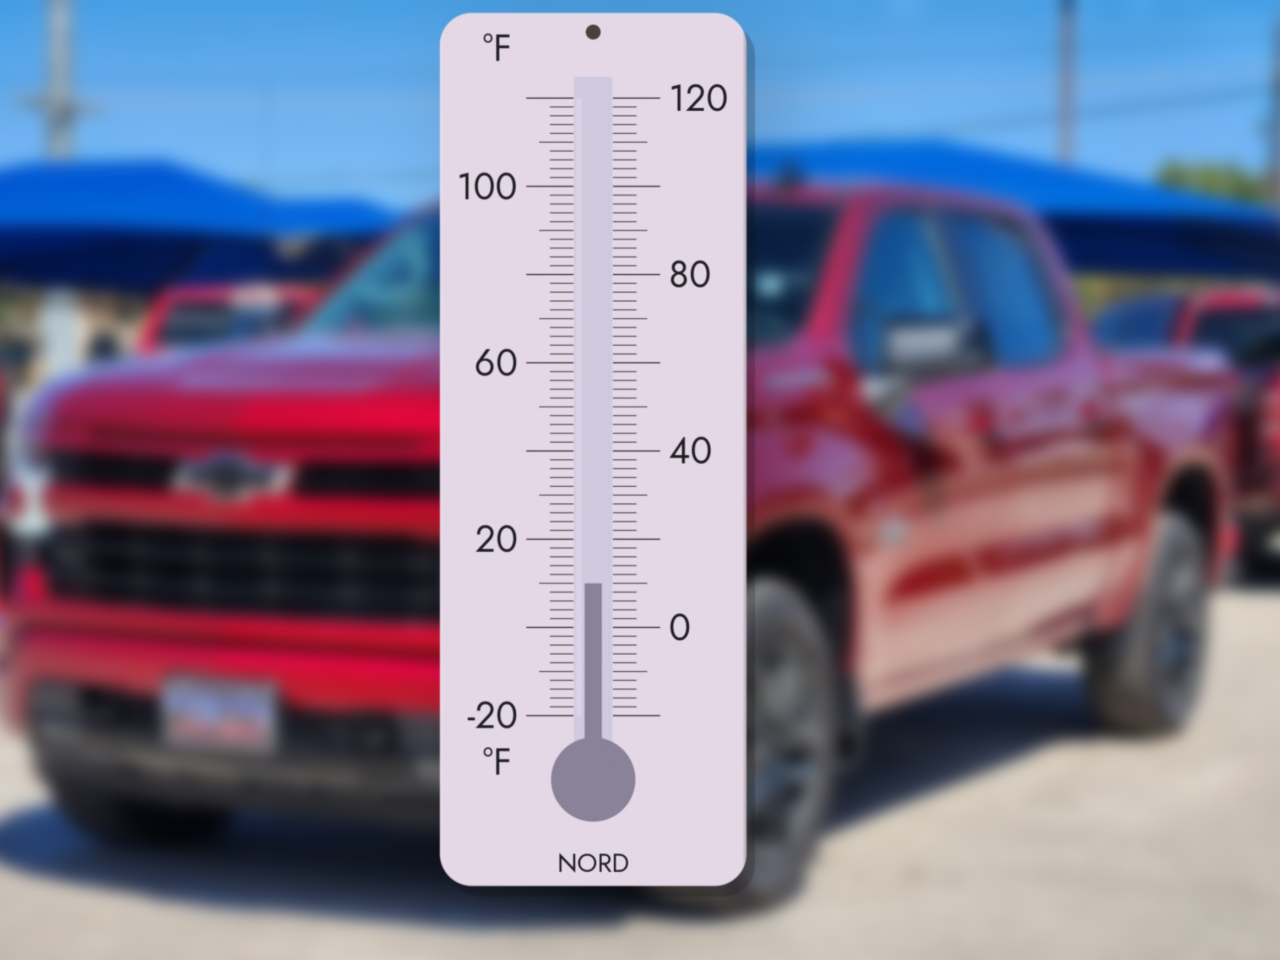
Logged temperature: 10 °F
